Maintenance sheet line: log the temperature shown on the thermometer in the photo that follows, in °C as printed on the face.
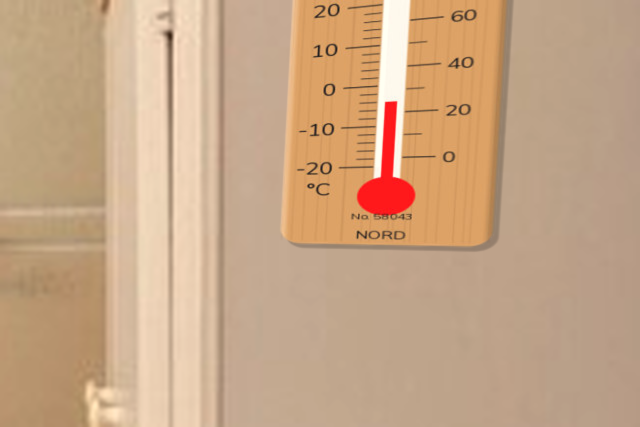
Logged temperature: -4 °C
